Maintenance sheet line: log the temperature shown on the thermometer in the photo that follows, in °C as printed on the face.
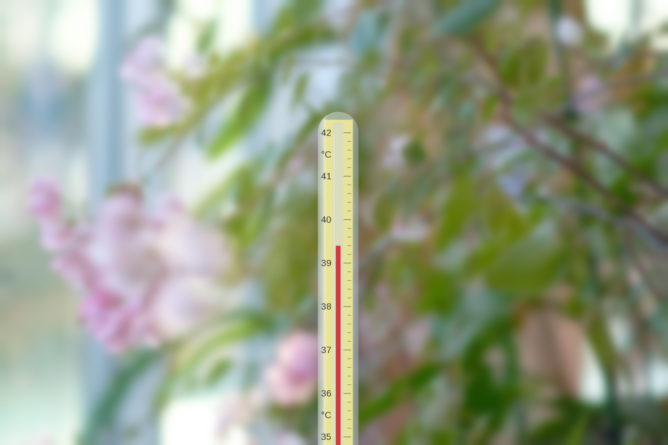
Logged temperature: 39.4 °C
